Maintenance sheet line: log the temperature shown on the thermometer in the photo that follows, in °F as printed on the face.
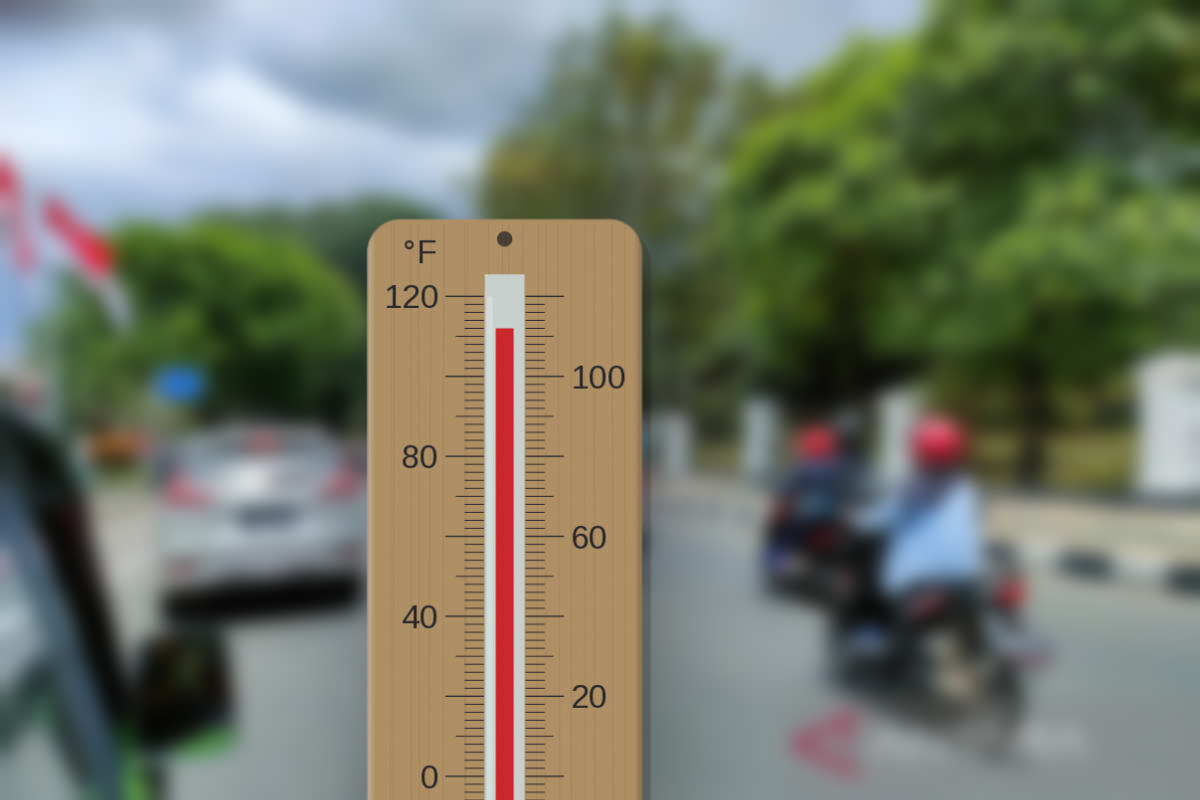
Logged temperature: 112 °F
